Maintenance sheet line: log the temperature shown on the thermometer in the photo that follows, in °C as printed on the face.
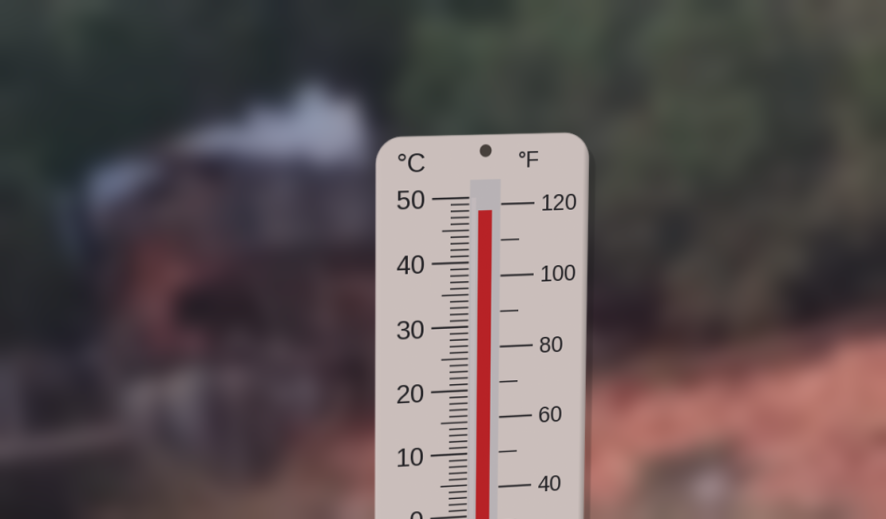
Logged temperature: 48 °C
